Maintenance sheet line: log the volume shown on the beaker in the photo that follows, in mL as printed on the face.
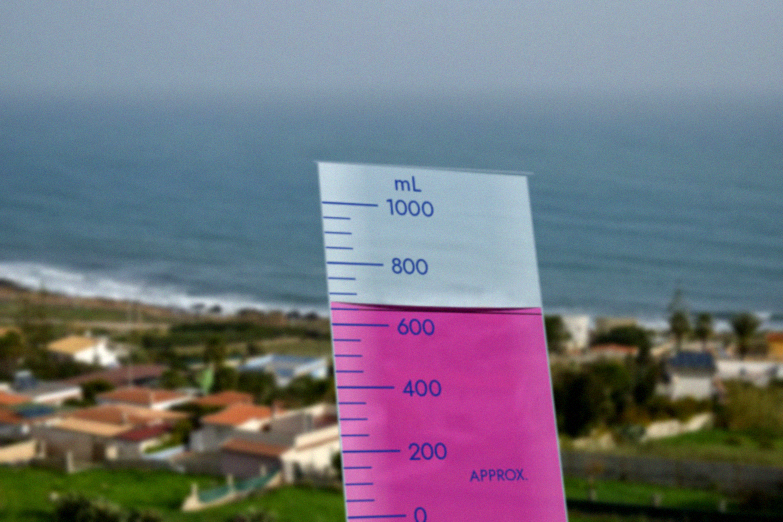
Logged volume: 650 mL
